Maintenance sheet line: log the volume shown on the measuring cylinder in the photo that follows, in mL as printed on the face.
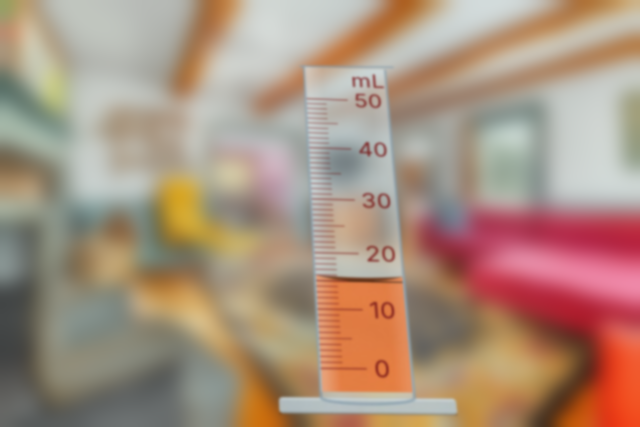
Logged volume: 15 mL
